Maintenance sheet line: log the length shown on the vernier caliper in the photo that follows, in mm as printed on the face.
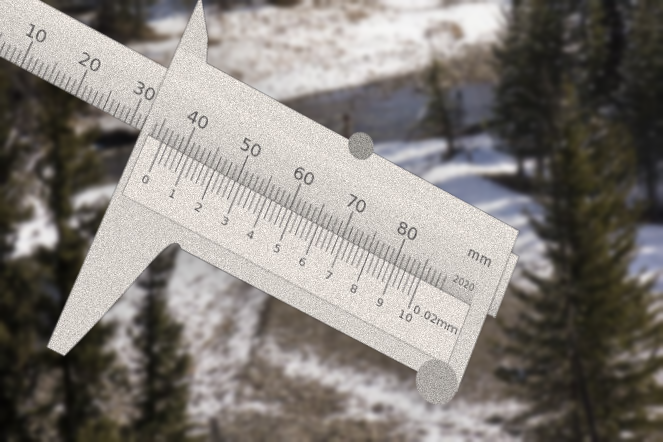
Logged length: 36.0 mm
